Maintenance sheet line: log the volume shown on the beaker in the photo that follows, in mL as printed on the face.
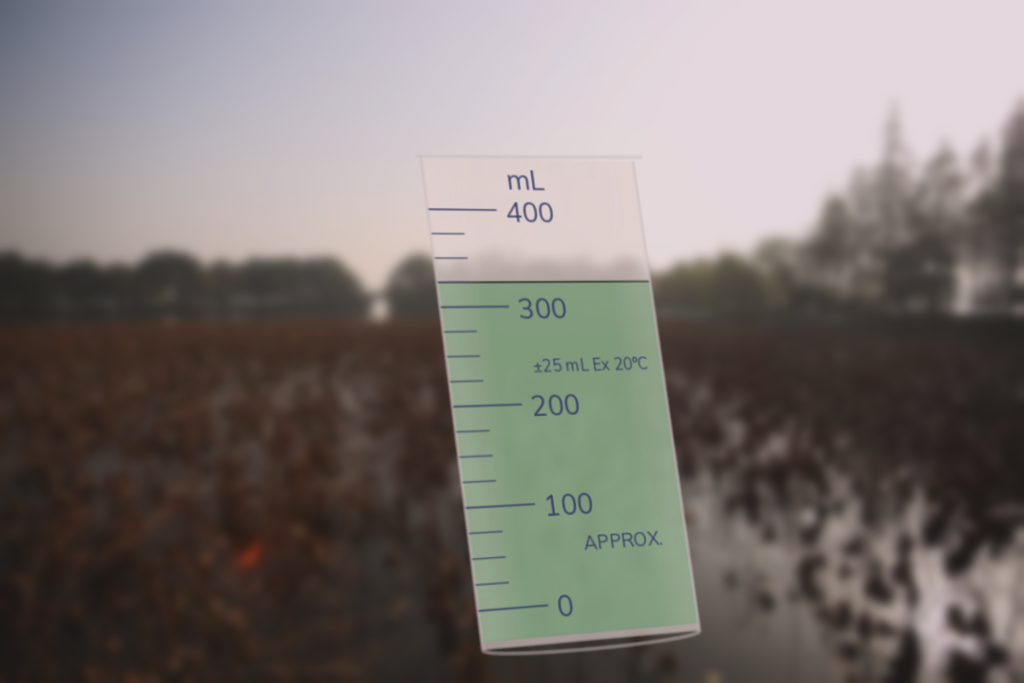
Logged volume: 325 mL
